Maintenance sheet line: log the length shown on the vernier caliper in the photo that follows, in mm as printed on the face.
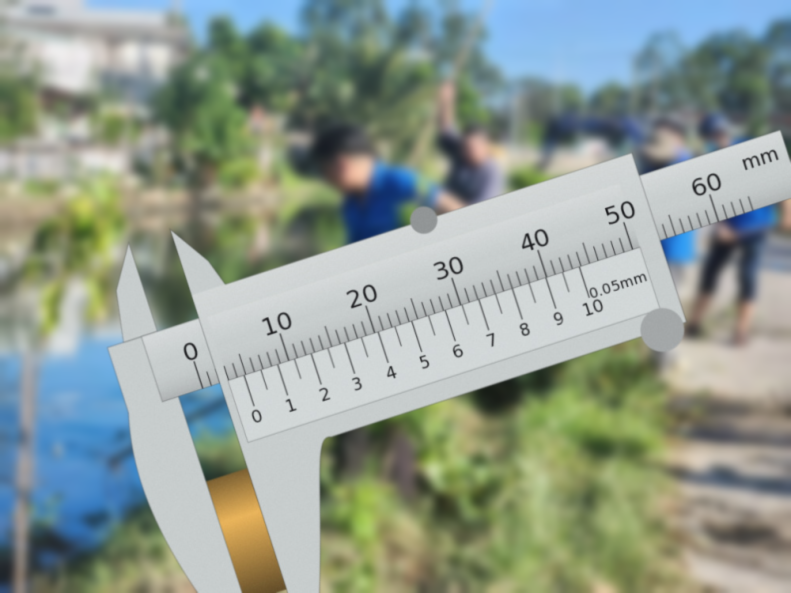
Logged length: 4.8 mm
